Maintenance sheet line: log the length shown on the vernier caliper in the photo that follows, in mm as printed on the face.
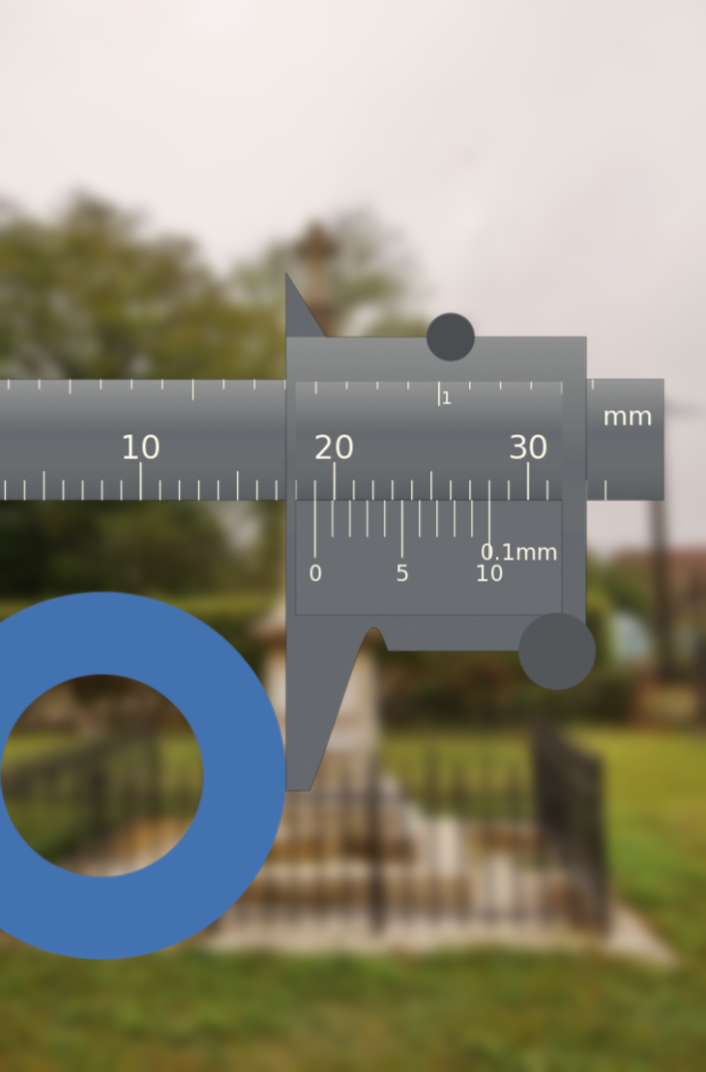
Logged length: 19.0 mm
